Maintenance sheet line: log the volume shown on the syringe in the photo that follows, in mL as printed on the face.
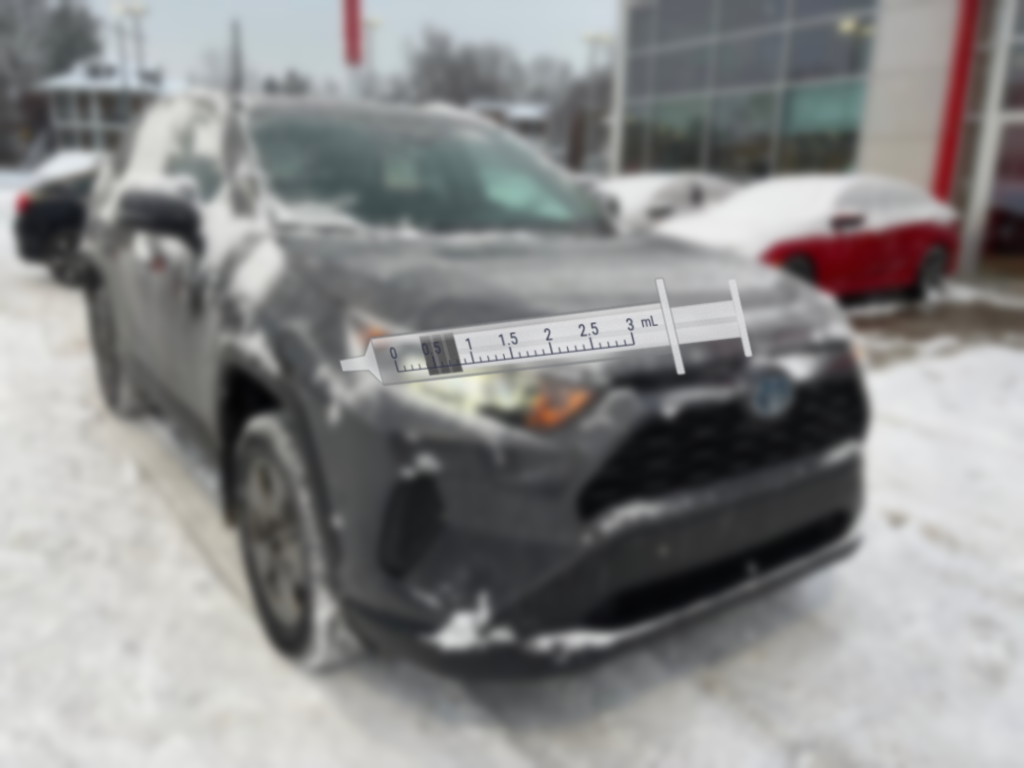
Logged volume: 0.4 mL
